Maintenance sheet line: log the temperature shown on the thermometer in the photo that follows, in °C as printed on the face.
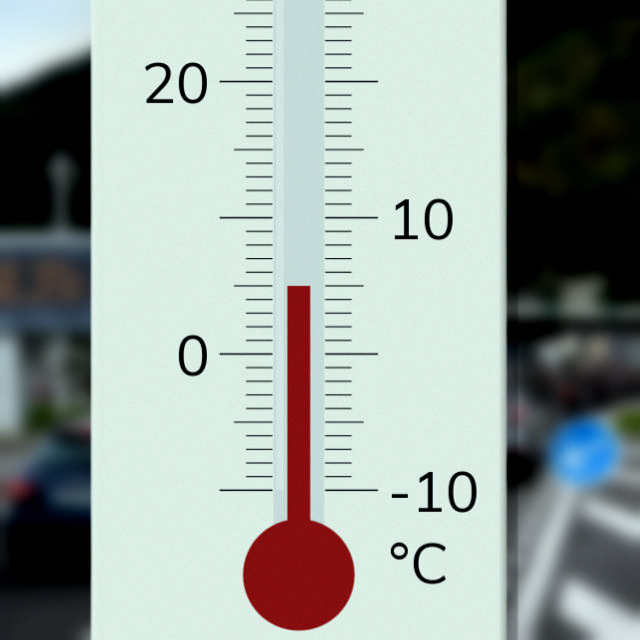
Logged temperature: 5 °C
